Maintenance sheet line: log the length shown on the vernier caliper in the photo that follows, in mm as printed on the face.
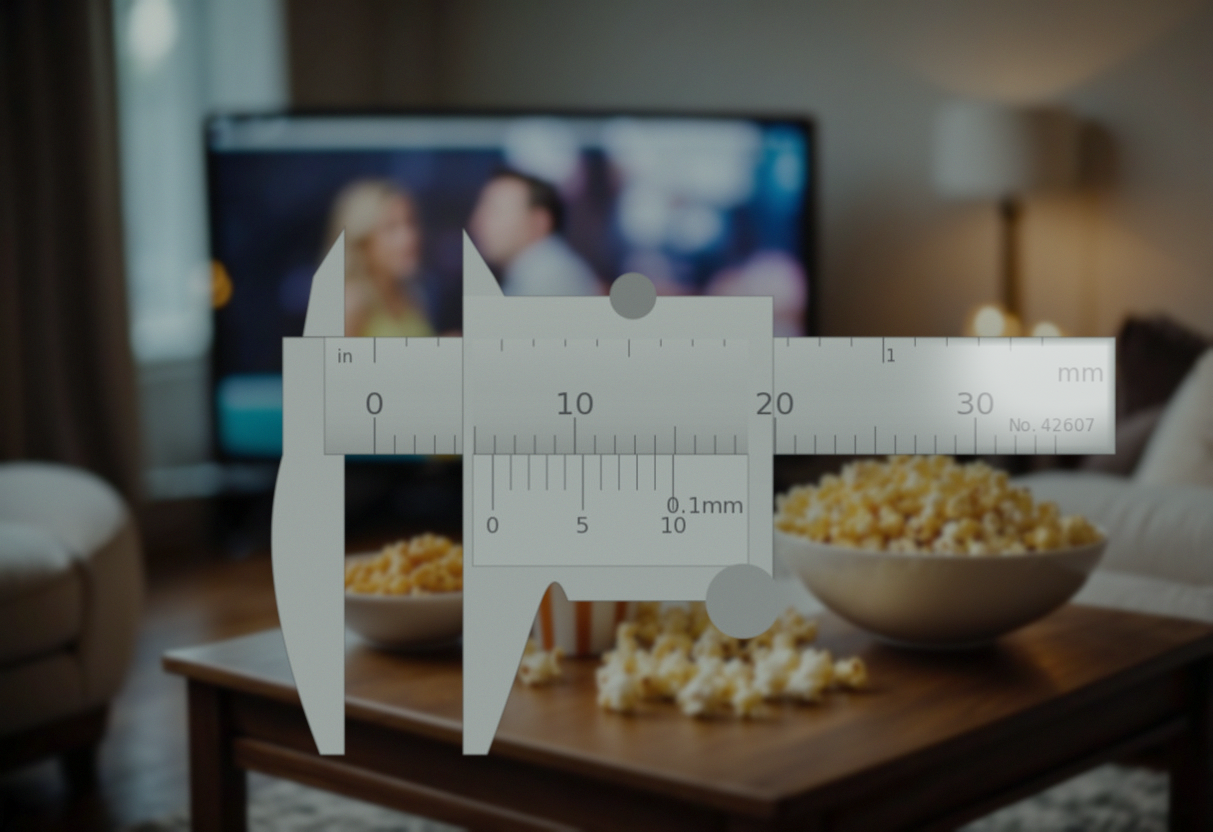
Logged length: 5.9 mm
